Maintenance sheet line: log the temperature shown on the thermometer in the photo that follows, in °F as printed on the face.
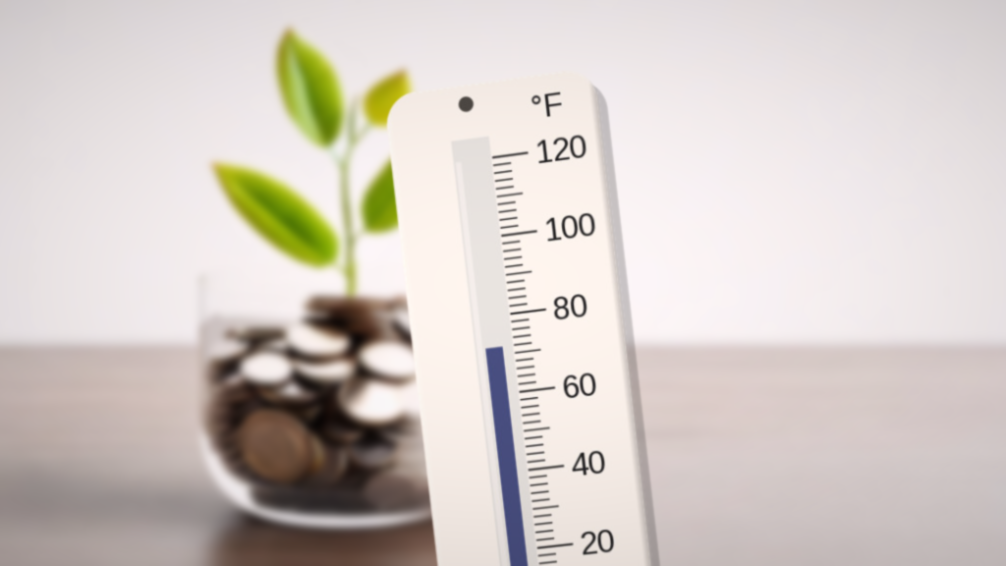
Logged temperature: 72 °F
